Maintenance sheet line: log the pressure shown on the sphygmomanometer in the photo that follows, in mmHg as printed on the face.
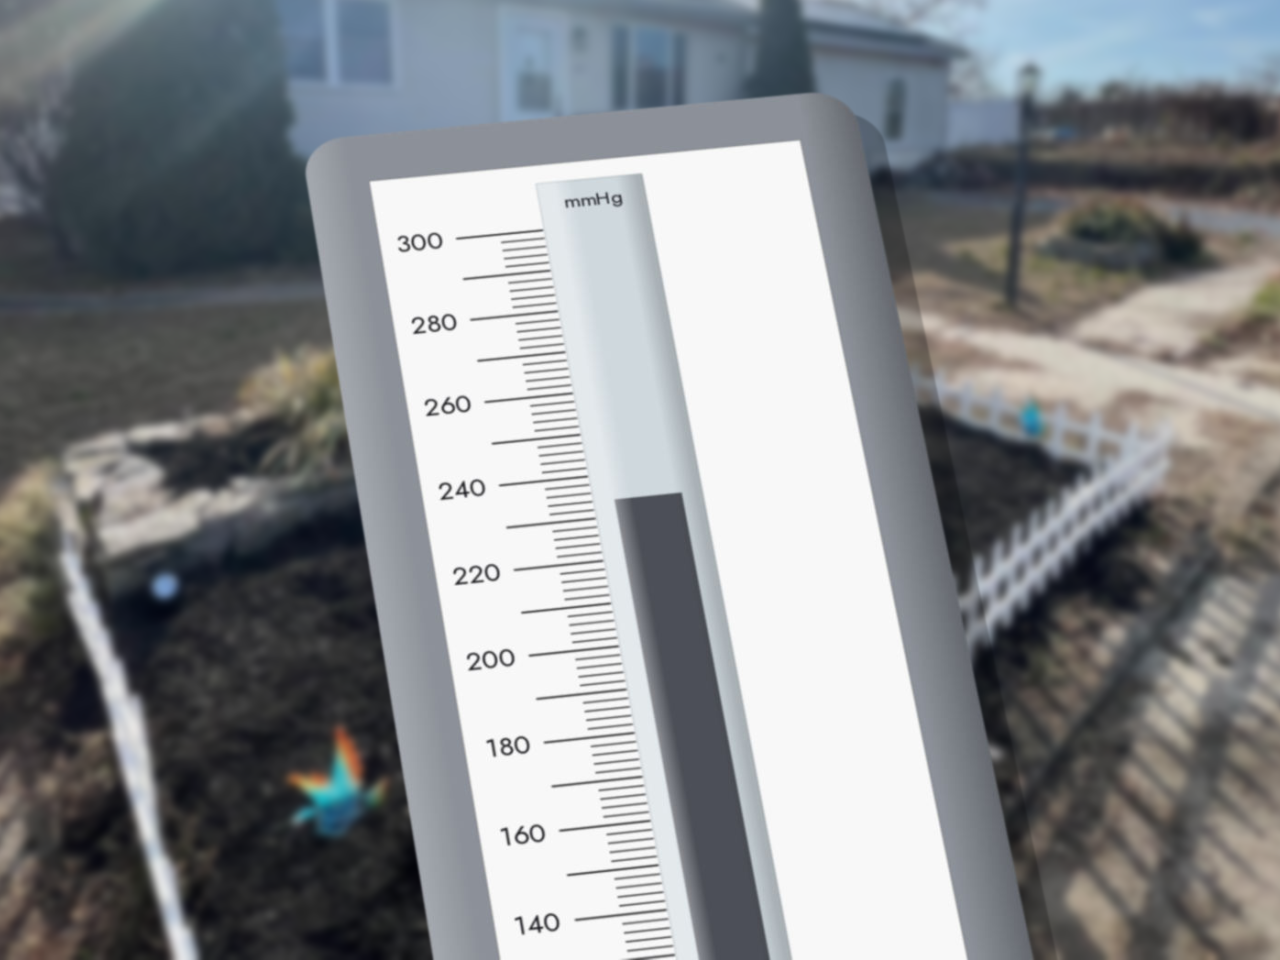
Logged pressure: 234 mmHg
